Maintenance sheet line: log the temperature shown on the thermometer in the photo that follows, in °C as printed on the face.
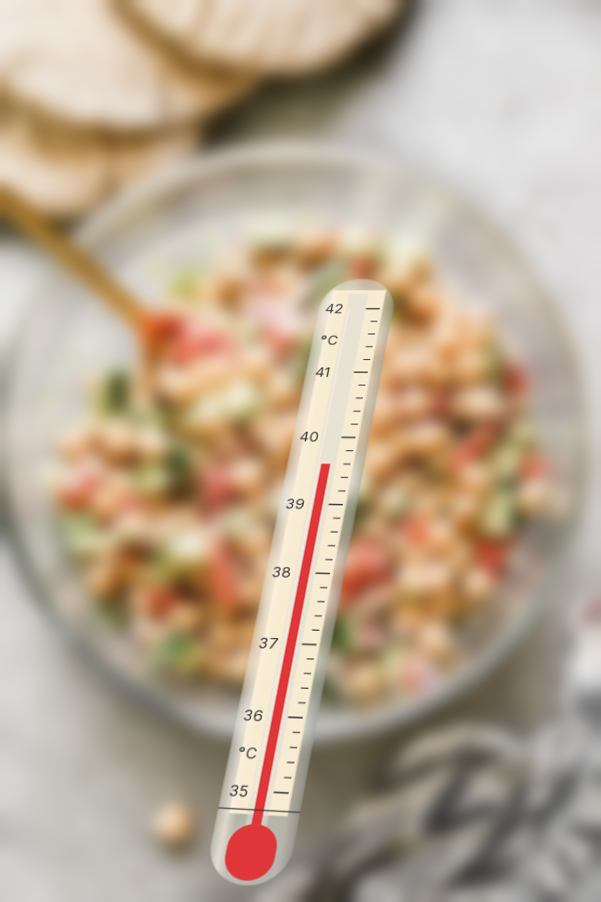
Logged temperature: 39.6 °C
